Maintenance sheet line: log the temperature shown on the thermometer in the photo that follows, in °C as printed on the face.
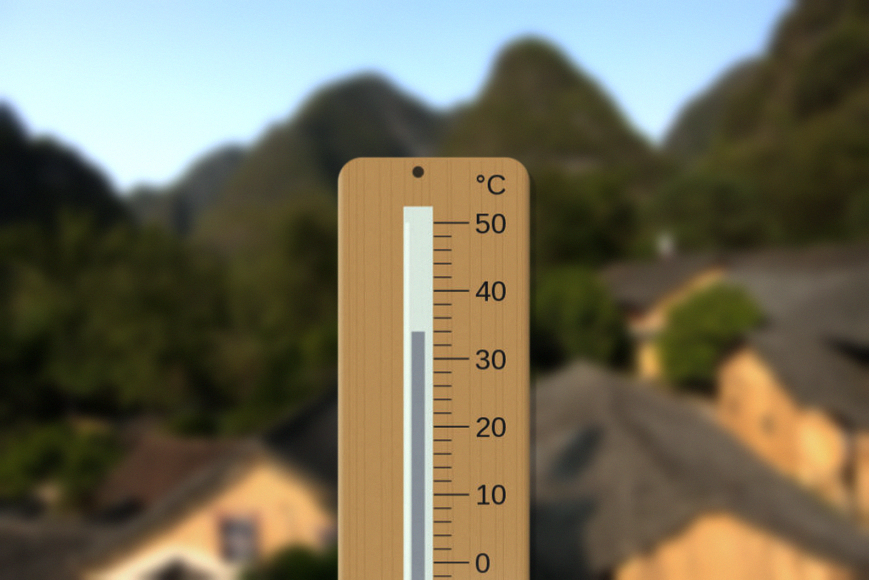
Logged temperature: 34 °C
